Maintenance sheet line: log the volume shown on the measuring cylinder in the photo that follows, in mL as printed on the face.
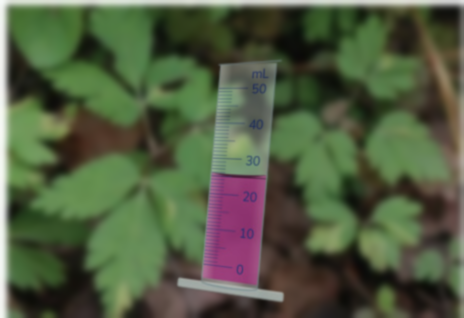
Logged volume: 25 mL
